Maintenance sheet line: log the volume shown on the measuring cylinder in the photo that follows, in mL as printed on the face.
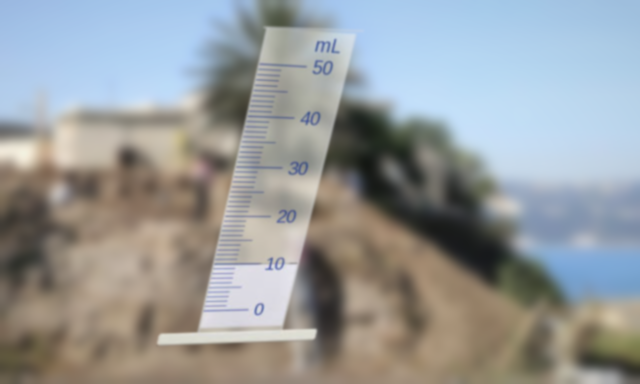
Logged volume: 10 mL
